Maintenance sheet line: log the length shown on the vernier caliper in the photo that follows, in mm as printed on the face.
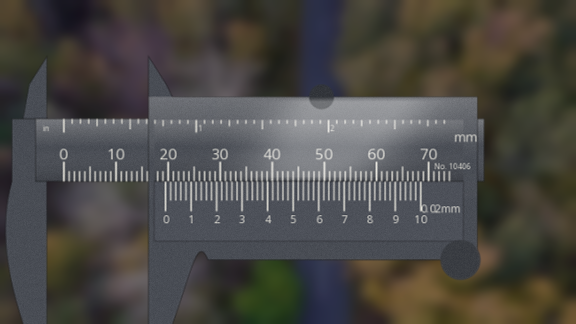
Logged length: 19.5 mm
